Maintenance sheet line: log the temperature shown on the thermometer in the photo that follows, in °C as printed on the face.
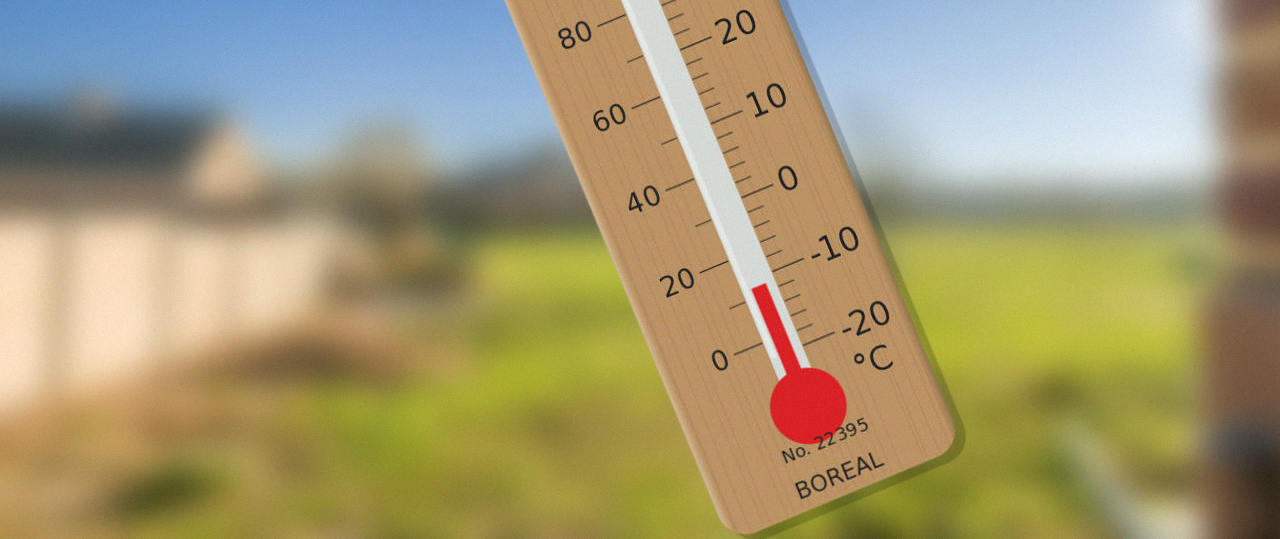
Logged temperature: -11 °C
